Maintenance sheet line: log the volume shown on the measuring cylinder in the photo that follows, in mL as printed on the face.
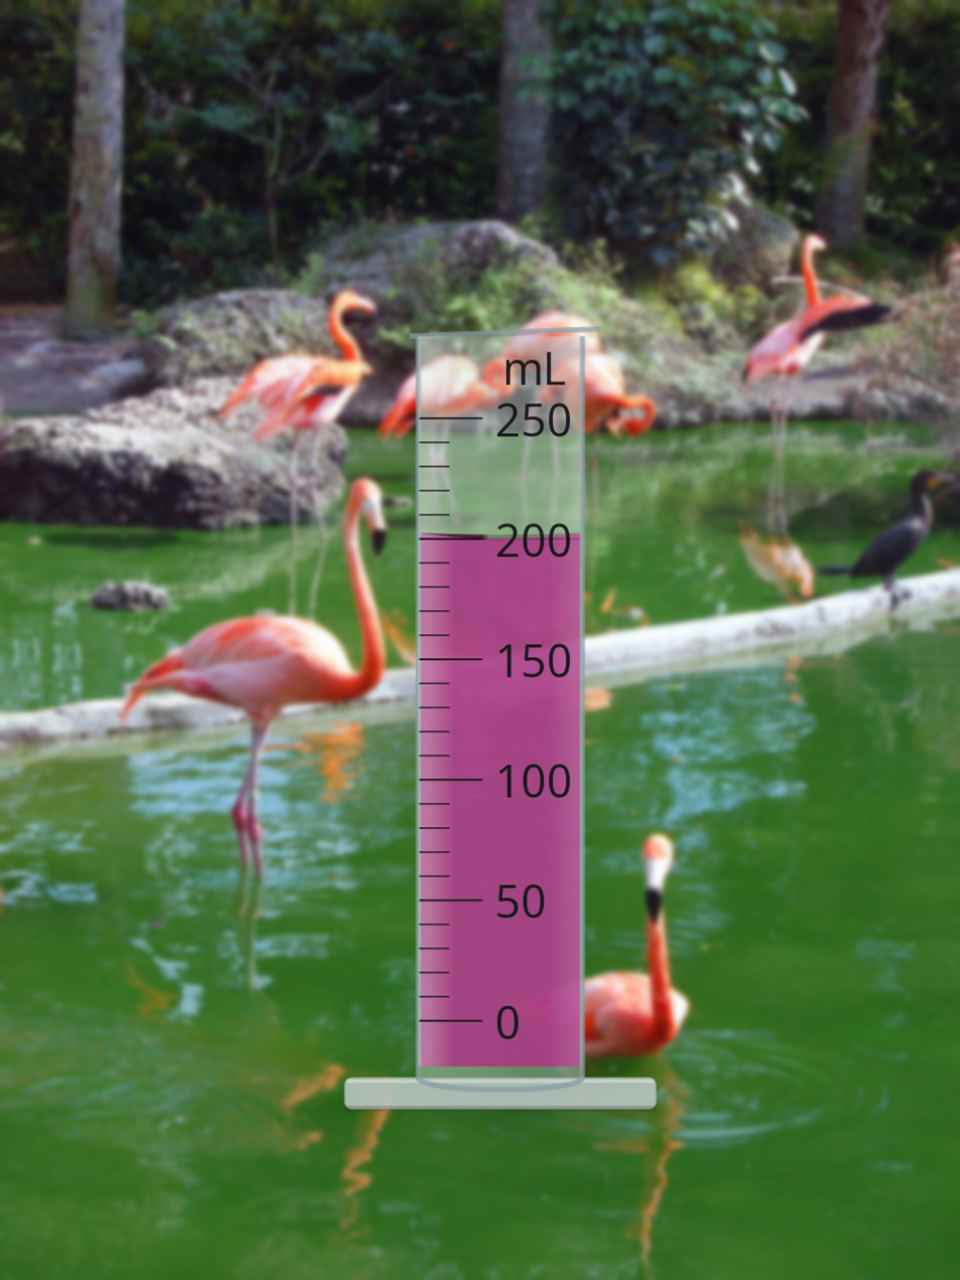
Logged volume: 200 mL
